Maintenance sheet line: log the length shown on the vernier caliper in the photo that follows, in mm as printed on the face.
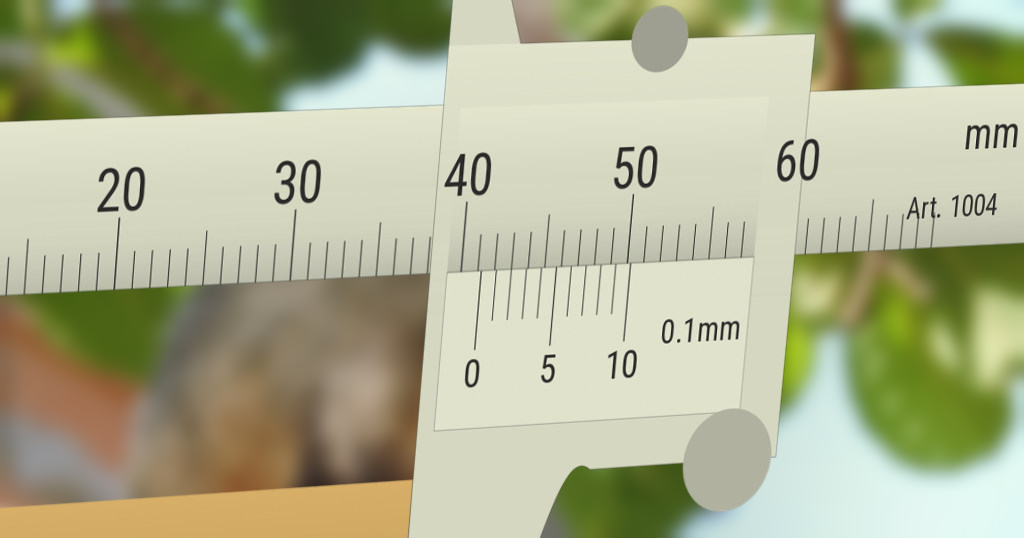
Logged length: 41.2 mm
